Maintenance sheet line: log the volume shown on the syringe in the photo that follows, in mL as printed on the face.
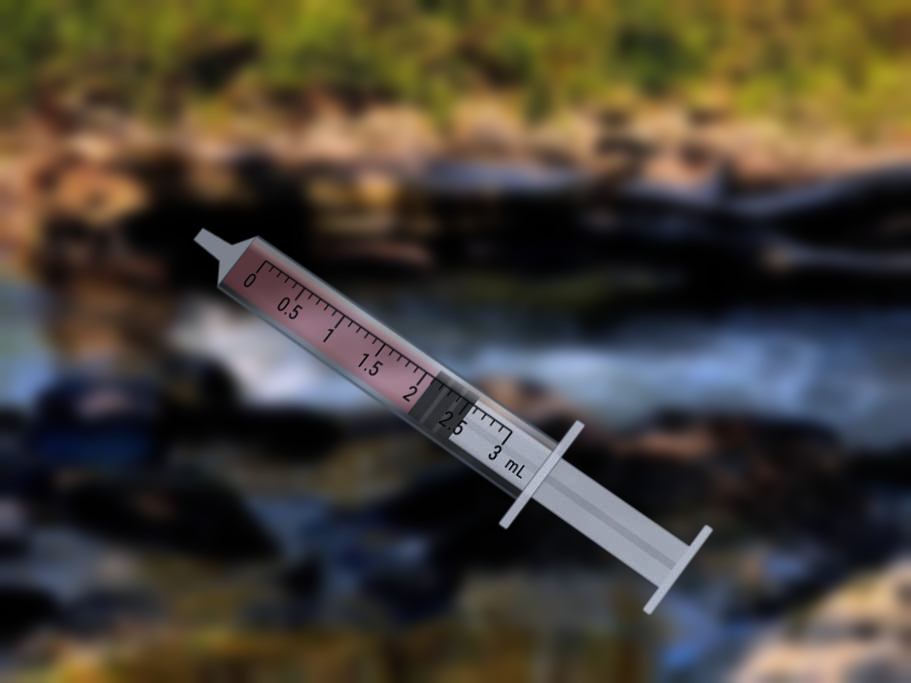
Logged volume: 2.1 mL
